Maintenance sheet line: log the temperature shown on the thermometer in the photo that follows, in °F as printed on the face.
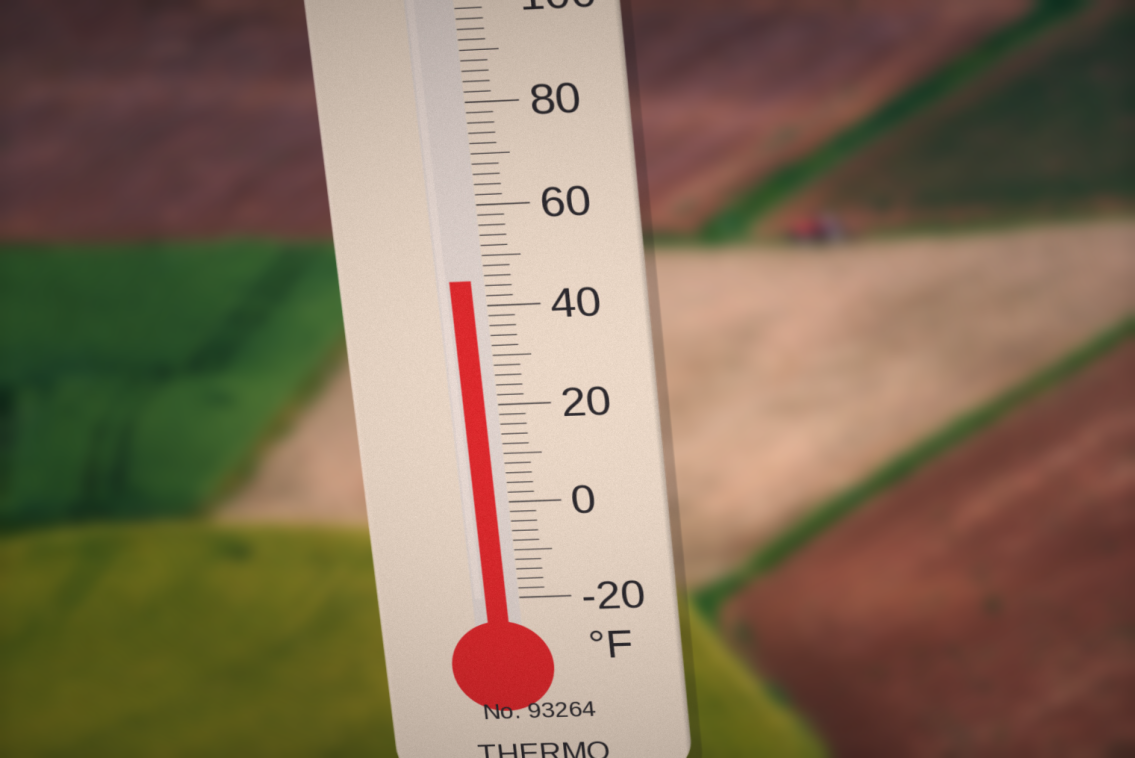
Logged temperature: 45 °F
